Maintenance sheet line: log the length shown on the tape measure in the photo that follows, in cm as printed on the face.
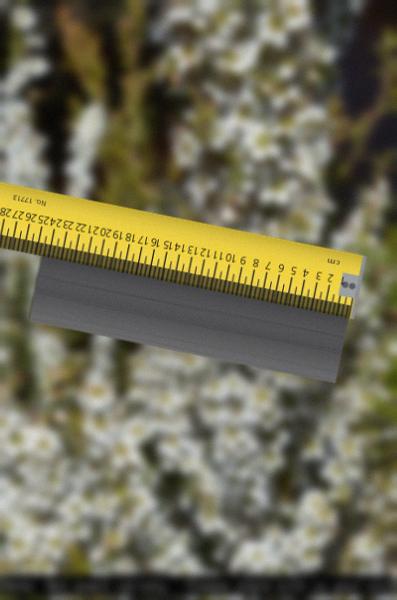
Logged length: 24.5 cm
